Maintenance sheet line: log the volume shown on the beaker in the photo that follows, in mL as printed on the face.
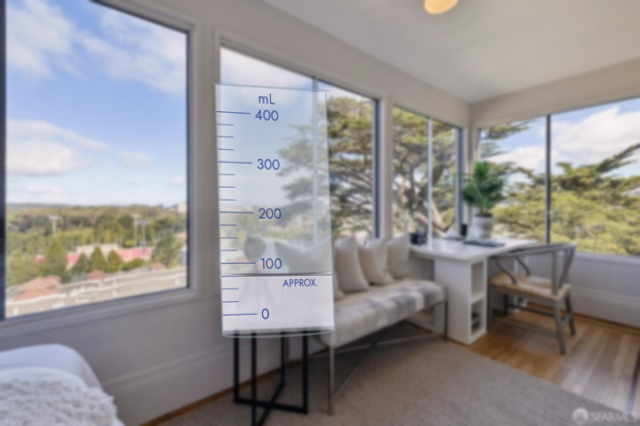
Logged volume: 75 mL
